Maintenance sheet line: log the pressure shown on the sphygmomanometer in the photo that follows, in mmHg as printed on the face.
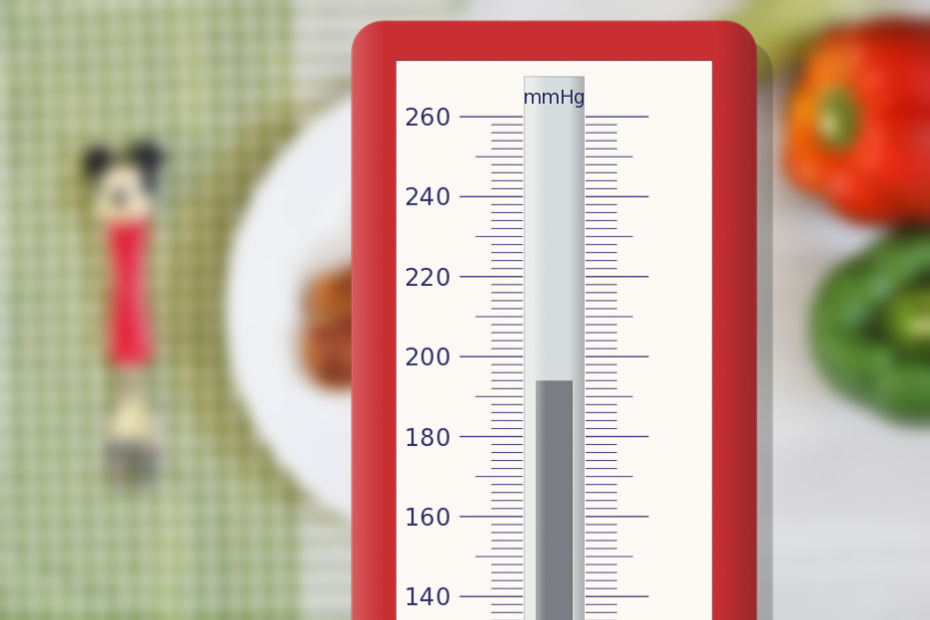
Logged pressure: 194 mmHg
